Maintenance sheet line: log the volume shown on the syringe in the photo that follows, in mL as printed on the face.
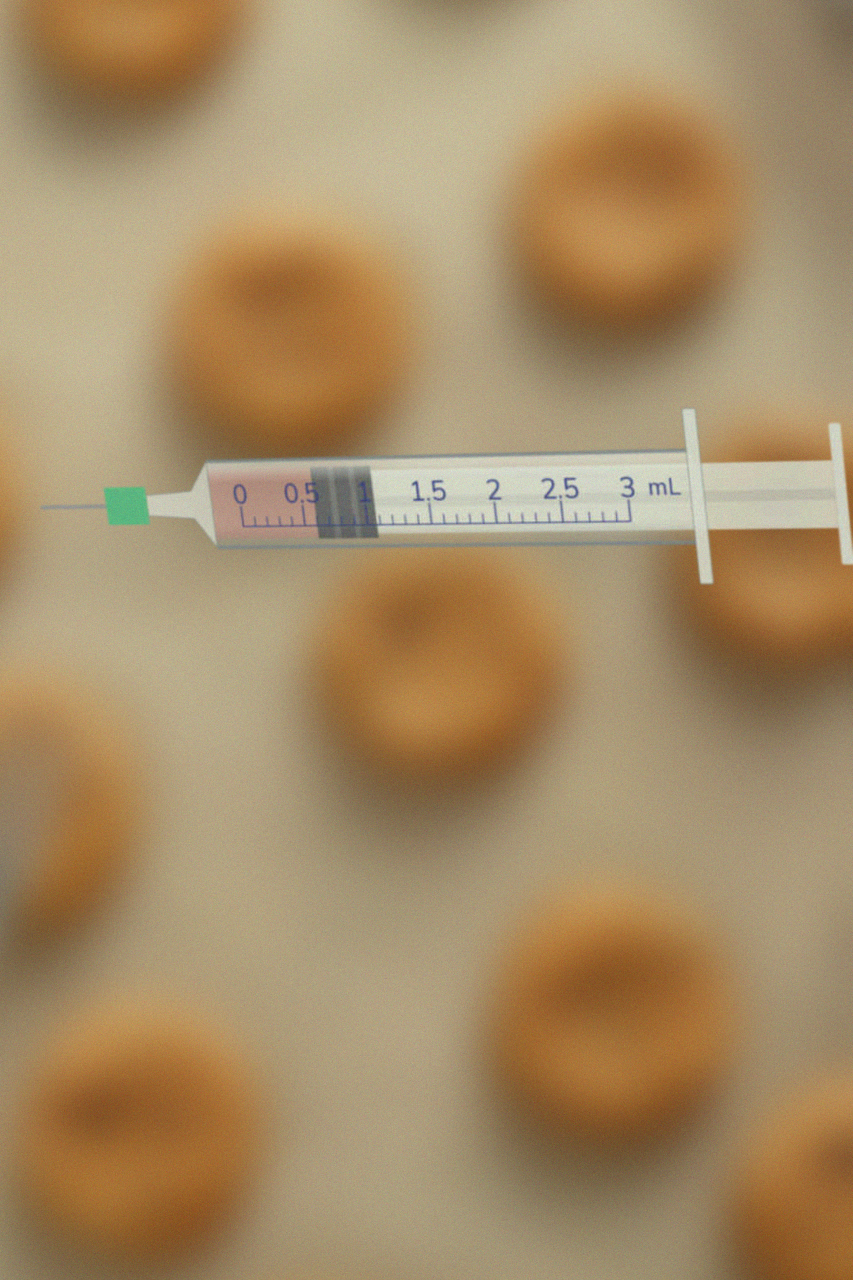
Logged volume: 0.6 mL
